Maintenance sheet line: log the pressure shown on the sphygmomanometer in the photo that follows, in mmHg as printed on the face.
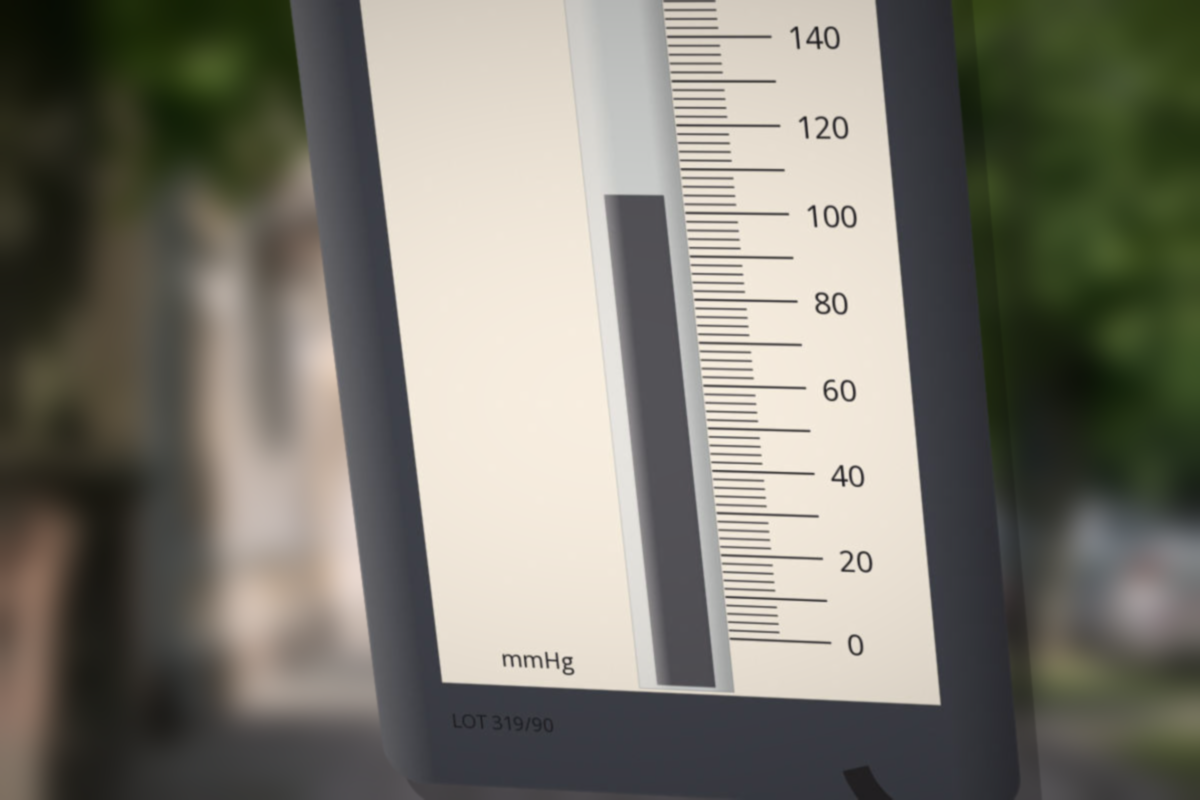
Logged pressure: 104 mmHg
